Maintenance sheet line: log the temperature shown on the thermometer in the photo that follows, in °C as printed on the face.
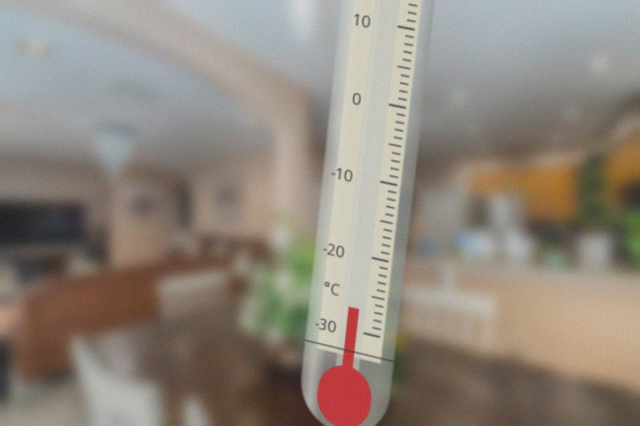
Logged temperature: -27 °C
